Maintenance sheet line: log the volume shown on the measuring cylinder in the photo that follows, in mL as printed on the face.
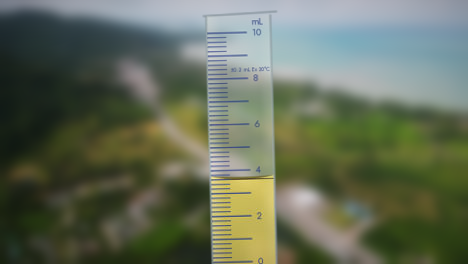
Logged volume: 3.6 mL
